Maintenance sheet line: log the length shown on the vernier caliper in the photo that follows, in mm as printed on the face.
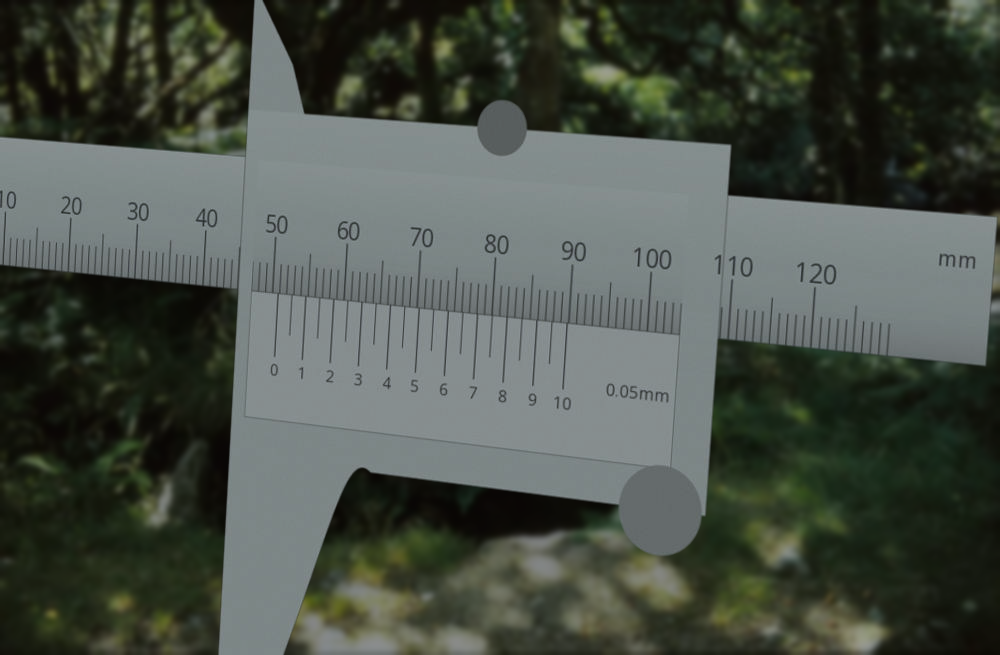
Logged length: 50.8 mm
